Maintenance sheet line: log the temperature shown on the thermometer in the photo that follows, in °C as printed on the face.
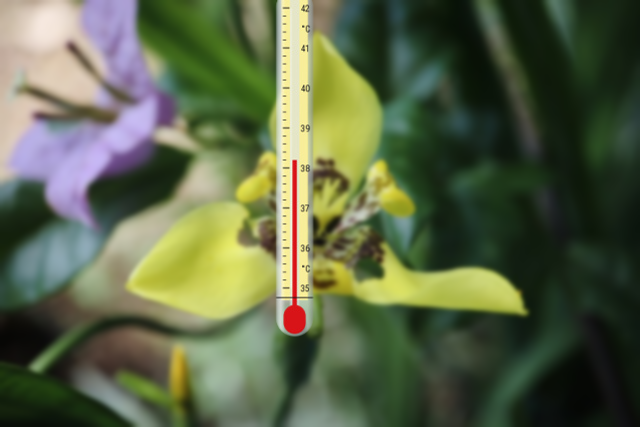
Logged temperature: 38.2 °C
